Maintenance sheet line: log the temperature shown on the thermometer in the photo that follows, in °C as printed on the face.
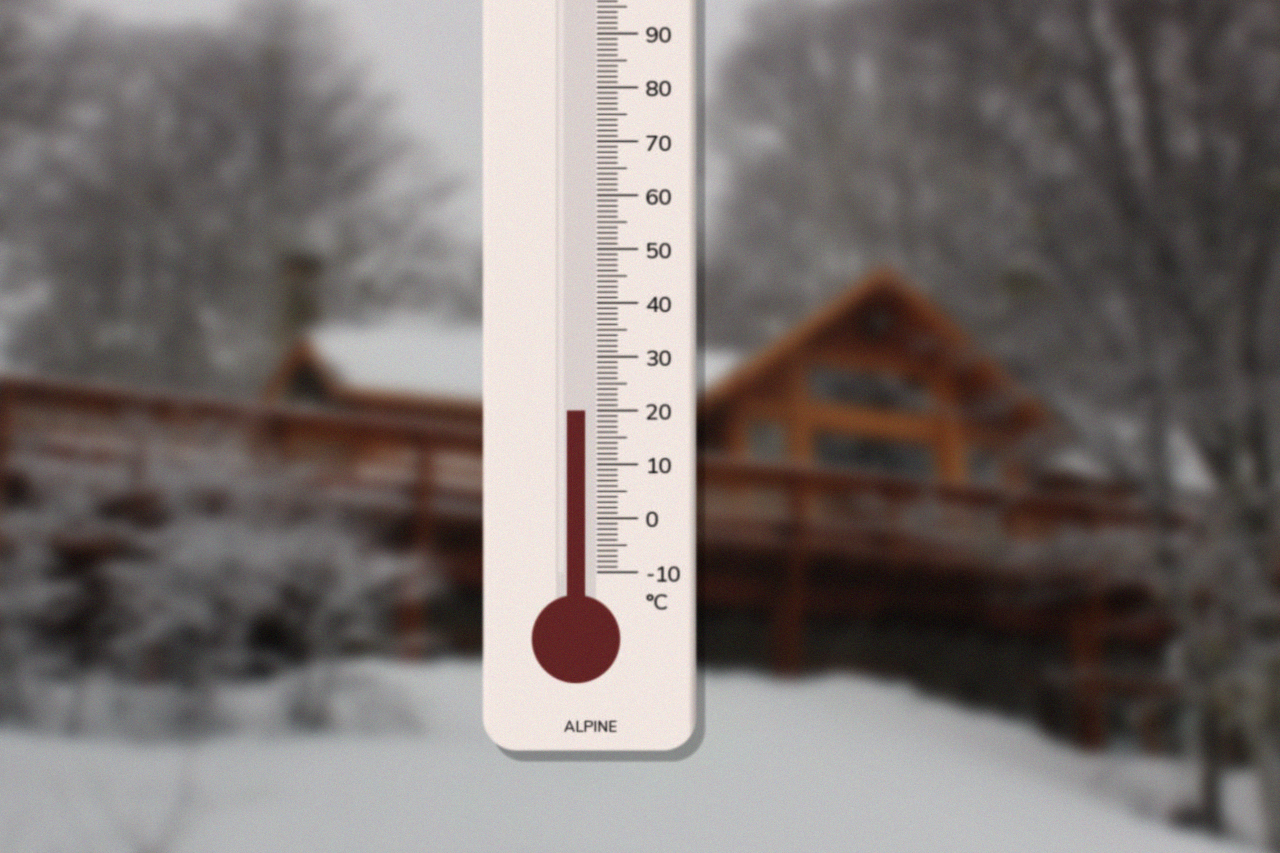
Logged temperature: 20 °C
